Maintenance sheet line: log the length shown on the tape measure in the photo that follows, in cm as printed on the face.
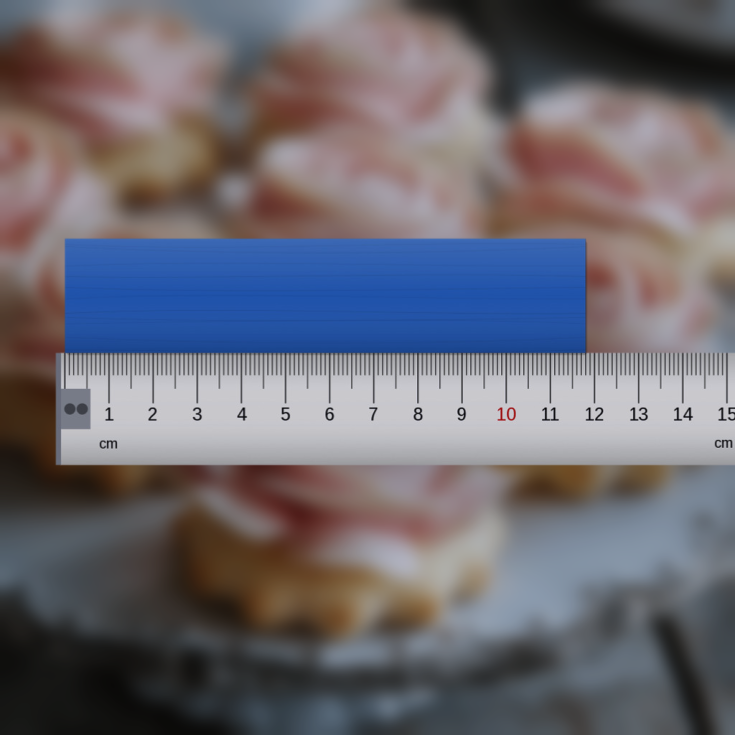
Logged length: 11.8 cm
